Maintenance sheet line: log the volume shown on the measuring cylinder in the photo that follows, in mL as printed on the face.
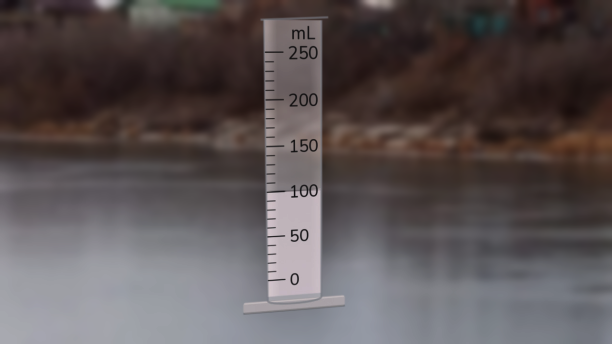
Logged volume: 100 mL
